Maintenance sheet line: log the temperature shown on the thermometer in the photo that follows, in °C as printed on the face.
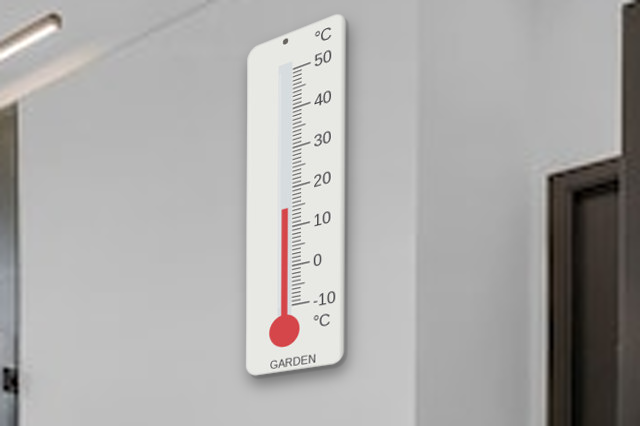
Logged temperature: 15 °C
